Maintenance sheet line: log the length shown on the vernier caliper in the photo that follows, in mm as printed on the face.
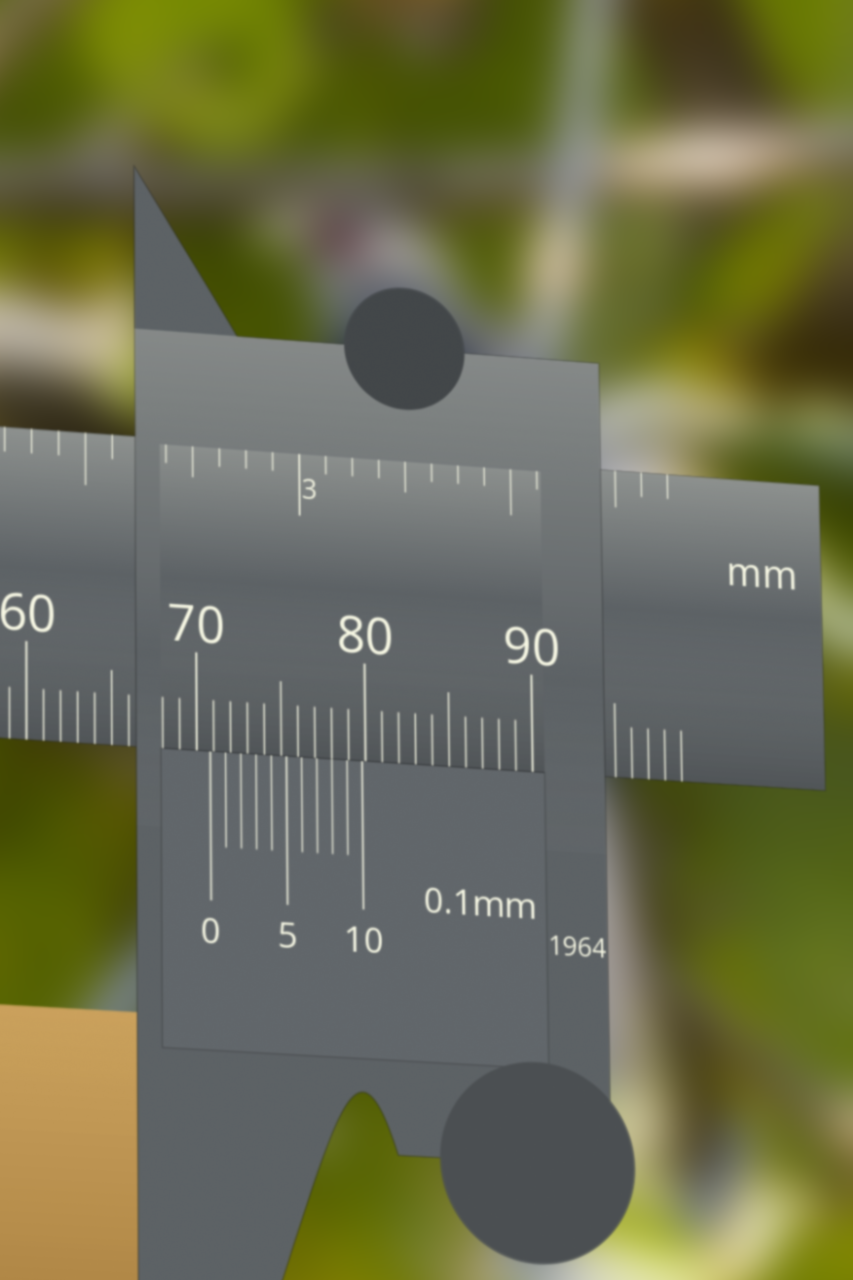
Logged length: 70.8 mm
